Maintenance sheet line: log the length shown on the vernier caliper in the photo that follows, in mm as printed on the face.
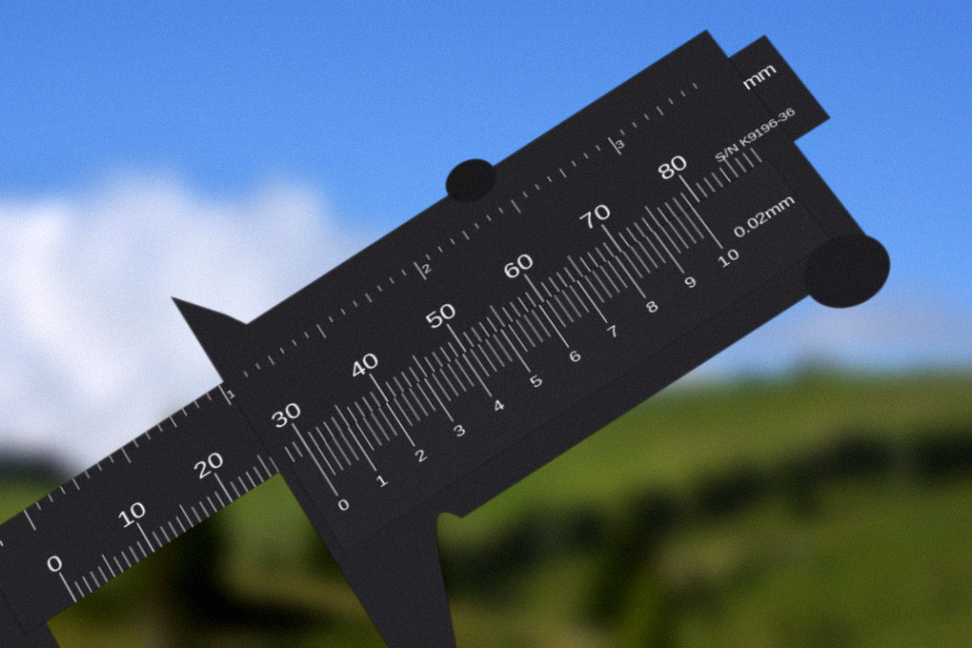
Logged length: 30.0 mm
